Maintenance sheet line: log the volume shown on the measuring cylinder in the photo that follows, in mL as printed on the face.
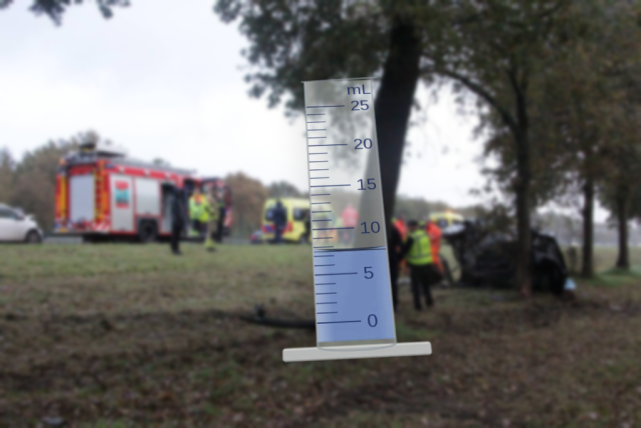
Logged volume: 7.5 mL
